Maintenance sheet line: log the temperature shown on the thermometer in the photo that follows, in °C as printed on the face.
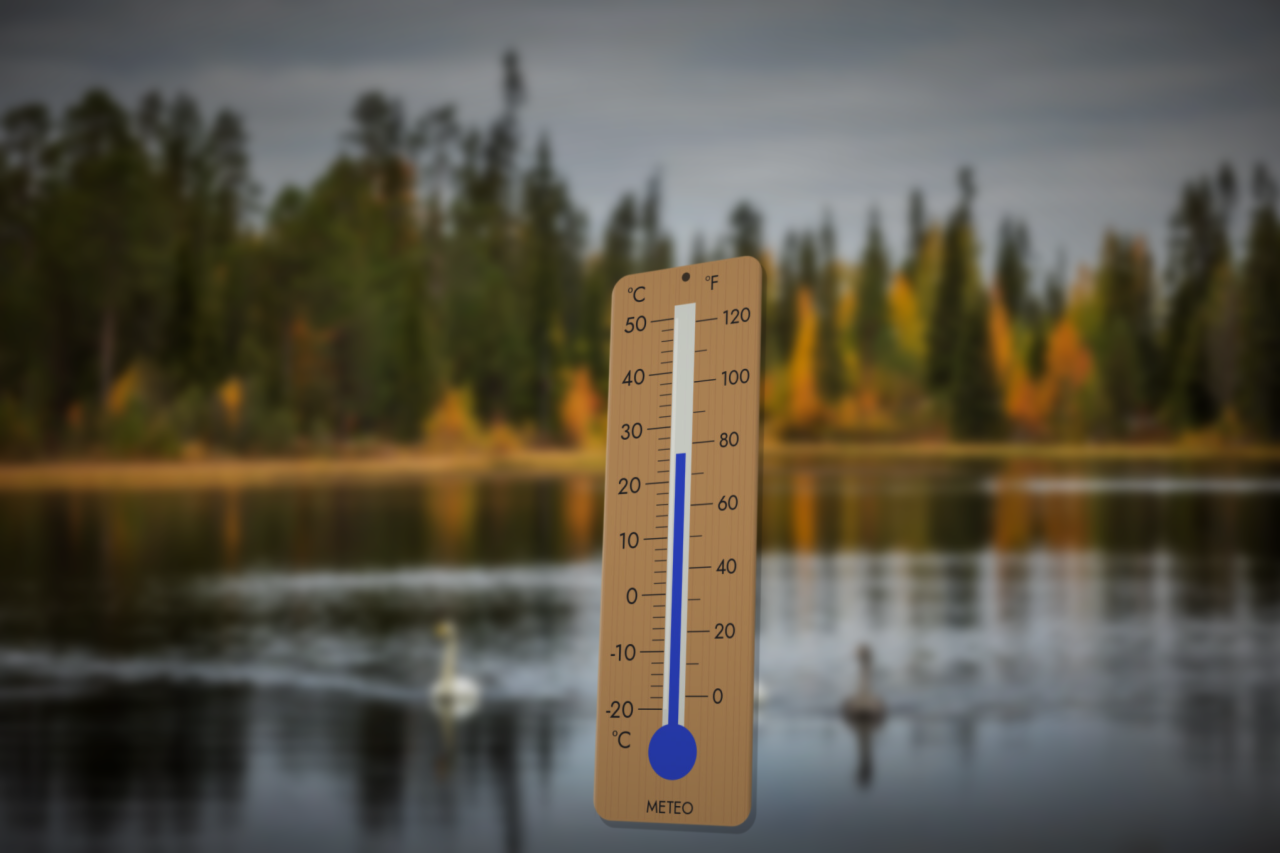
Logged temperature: 25 °C
